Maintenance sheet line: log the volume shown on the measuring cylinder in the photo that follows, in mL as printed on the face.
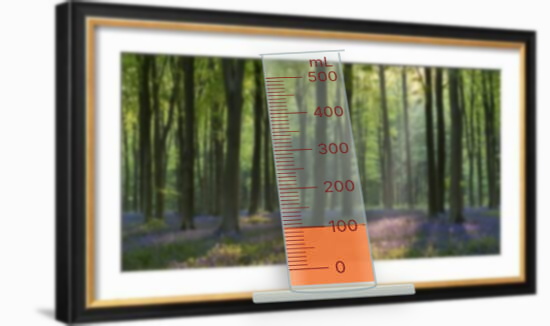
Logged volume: 100 mL
